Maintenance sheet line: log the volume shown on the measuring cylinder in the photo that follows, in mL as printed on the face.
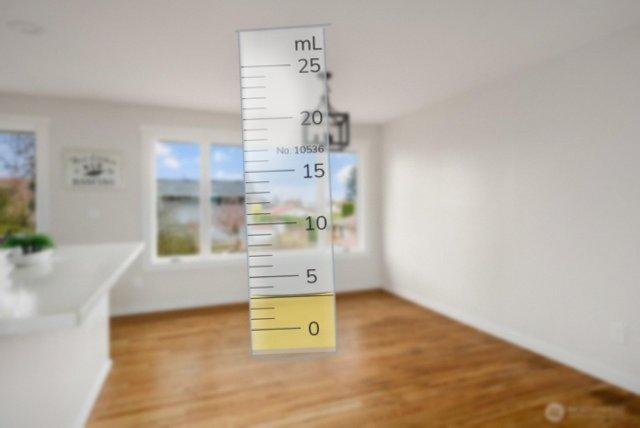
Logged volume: 3 mL
